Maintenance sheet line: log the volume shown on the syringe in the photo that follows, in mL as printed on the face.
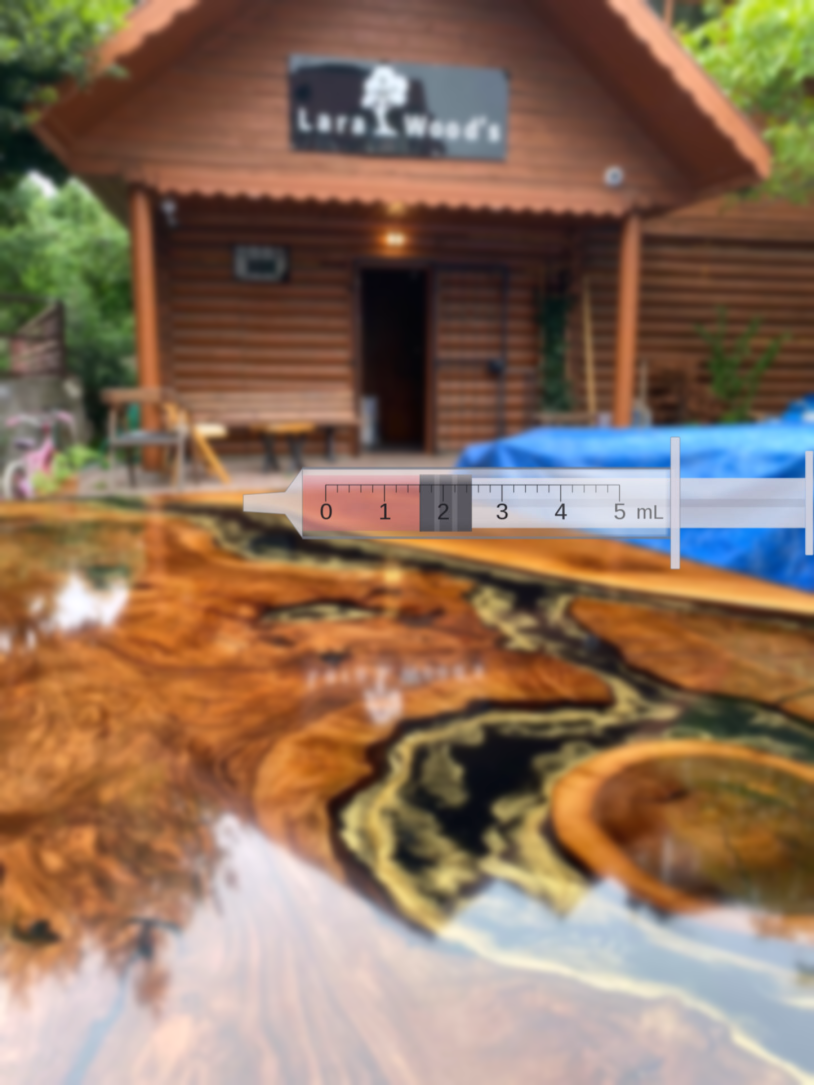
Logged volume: 1.6 mL
